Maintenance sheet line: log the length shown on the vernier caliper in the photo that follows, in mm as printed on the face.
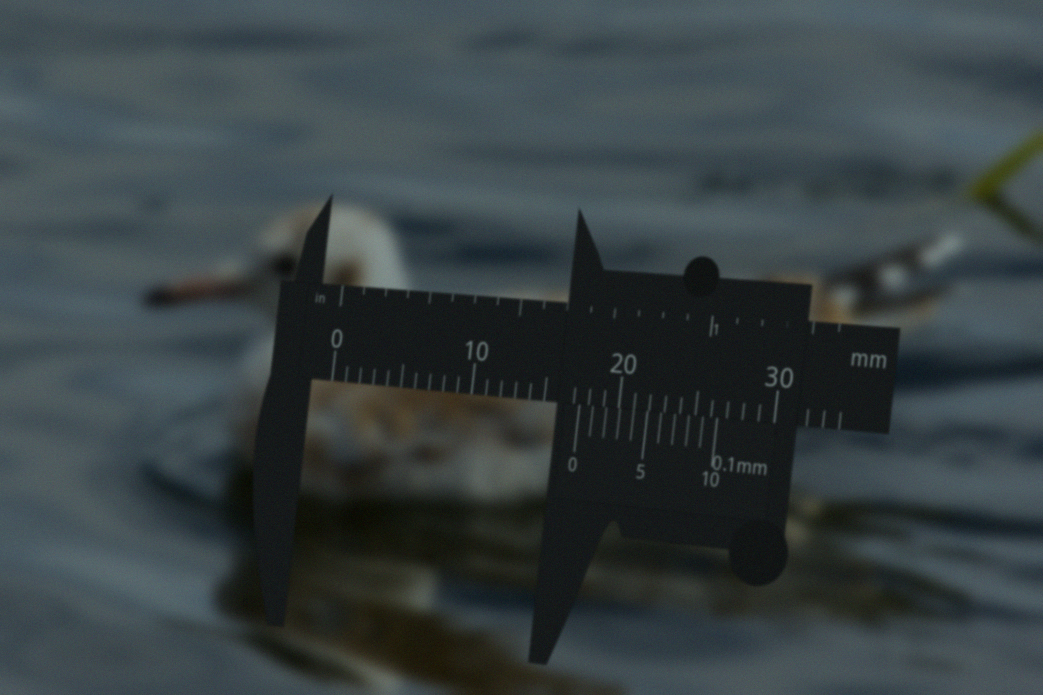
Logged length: 17.4 mm
